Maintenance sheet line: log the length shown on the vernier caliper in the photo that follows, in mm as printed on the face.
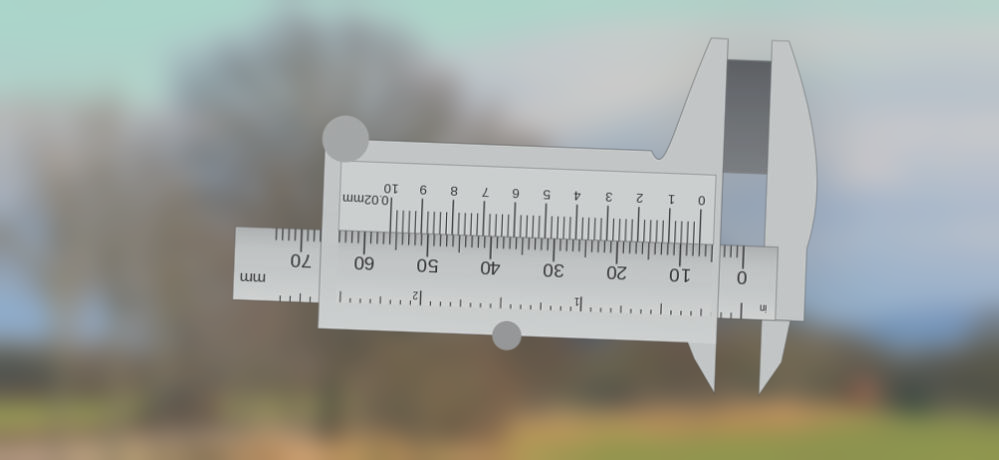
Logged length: 7.0 mm
